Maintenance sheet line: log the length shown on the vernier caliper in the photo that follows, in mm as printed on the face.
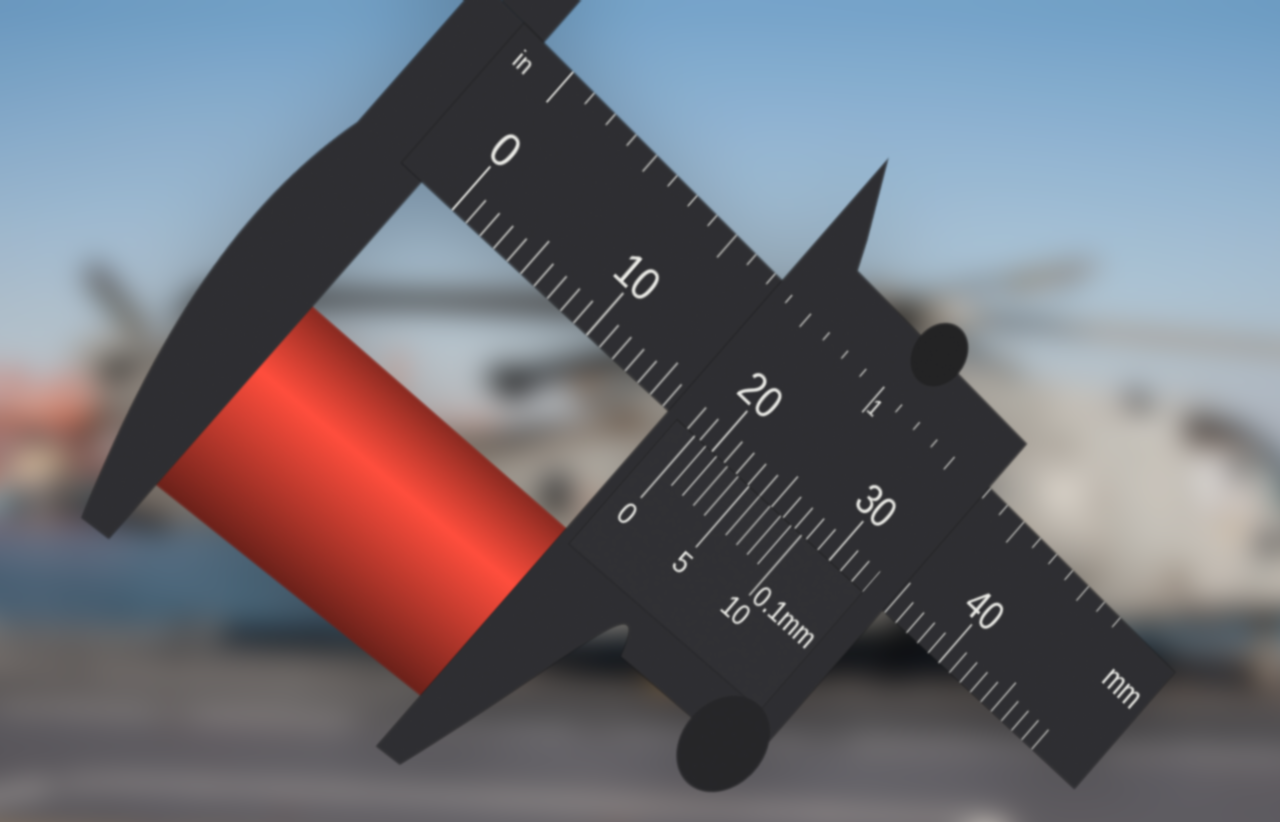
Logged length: 18.6 mm
